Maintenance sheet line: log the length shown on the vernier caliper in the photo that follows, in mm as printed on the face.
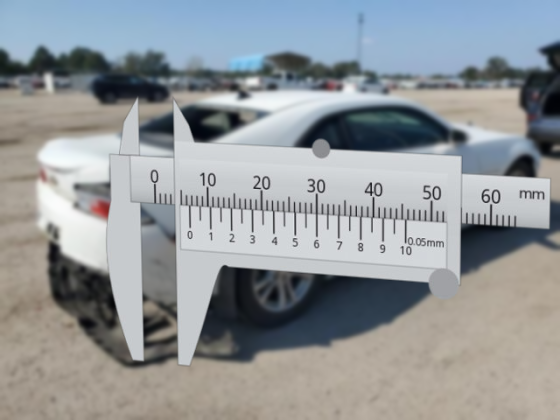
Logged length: 6.6 mm
